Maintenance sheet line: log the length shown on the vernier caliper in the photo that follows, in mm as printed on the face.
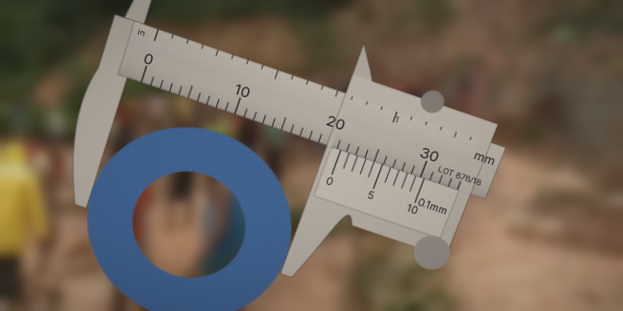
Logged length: 21.4 mm
